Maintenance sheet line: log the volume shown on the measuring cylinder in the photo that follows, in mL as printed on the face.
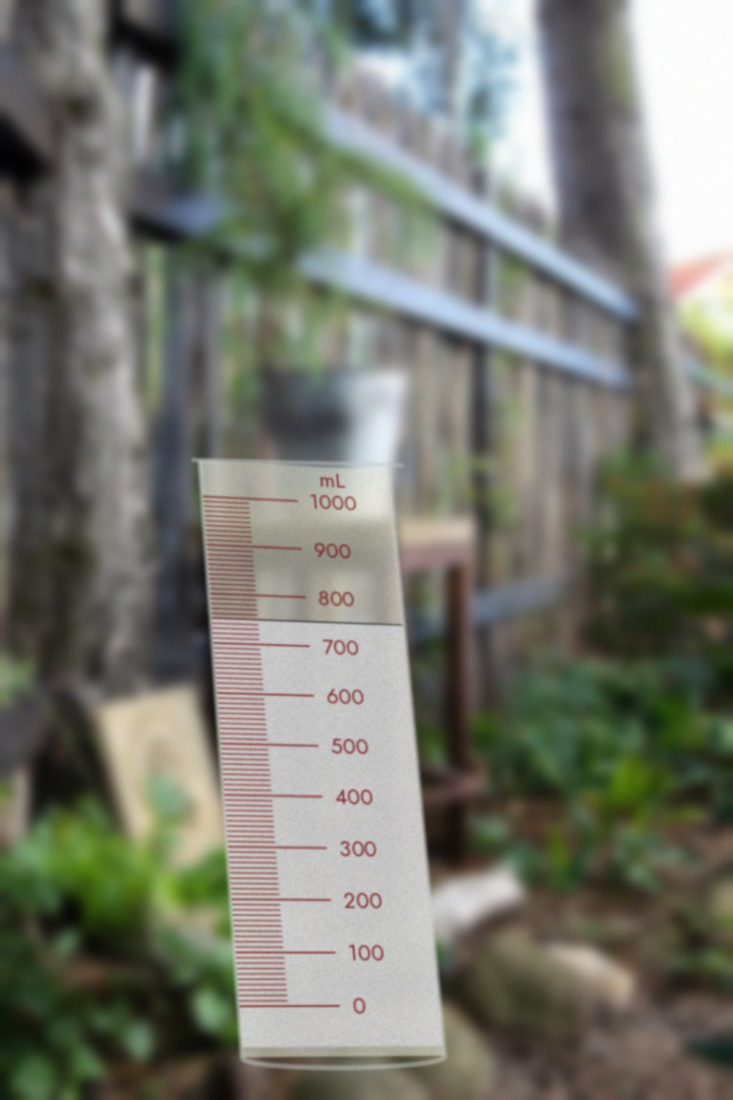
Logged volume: 750 mL
